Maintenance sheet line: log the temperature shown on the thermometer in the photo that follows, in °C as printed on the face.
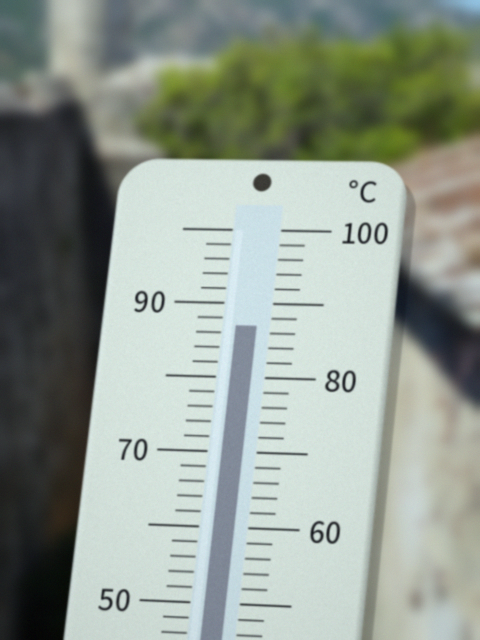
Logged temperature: 87 °C
